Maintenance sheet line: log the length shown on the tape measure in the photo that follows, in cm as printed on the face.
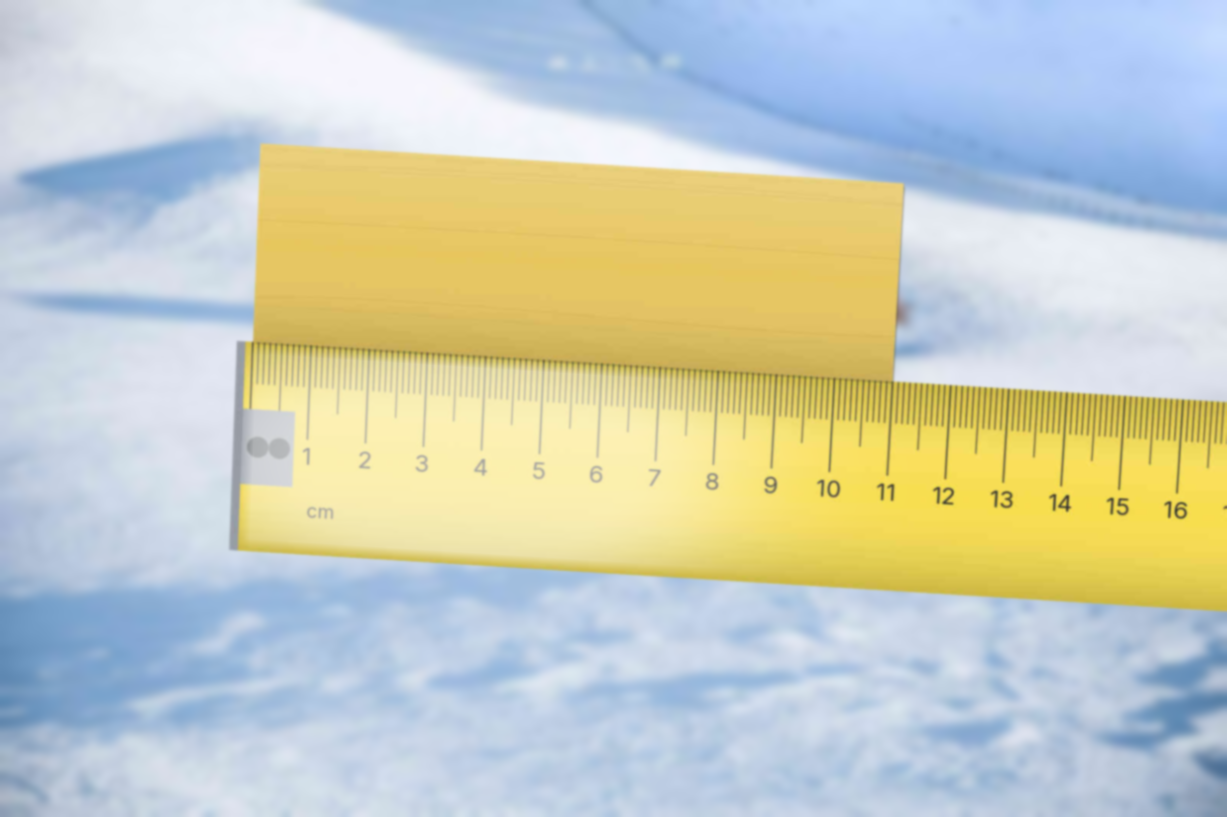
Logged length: 11 cm
